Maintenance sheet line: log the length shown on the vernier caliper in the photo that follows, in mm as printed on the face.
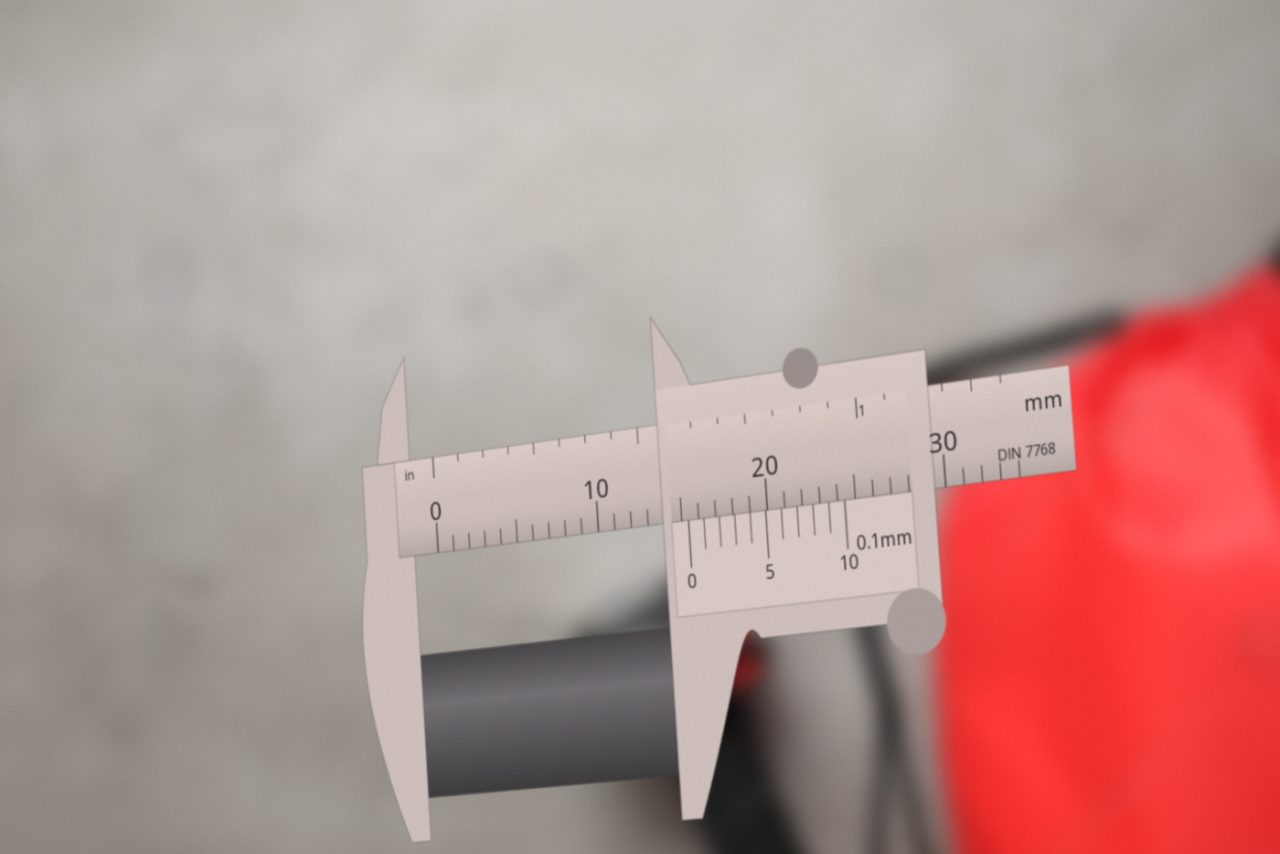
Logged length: 15.4 mm
